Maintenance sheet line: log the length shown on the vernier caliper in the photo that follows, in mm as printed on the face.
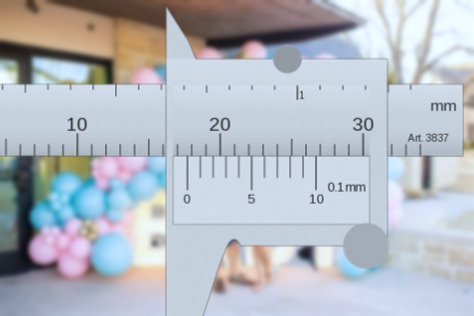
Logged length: 17.7 mm
